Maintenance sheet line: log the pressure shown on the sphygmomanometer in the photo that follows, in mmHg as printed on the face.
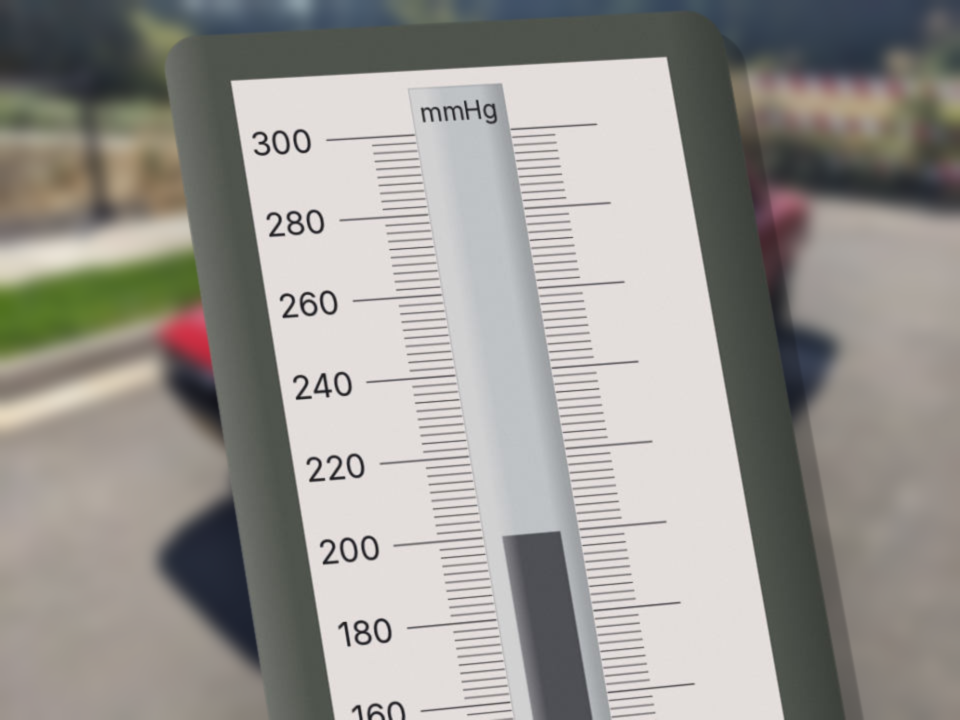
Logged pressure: 200 mmHg
